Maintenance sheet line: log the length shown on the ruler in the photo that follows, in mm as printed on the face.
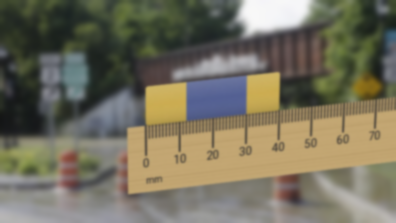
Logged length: 40 mm
